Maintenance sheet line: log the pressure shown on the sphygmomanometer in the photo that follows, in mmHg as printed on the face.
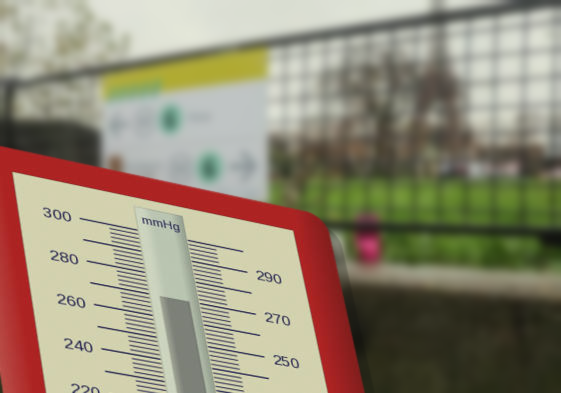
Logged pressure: 270 mmHg
